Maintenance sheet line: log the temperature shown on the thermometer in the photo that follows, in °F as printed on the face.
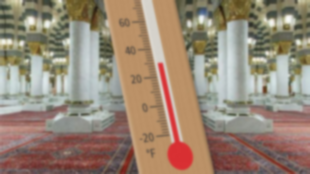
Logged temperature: 30 °F
